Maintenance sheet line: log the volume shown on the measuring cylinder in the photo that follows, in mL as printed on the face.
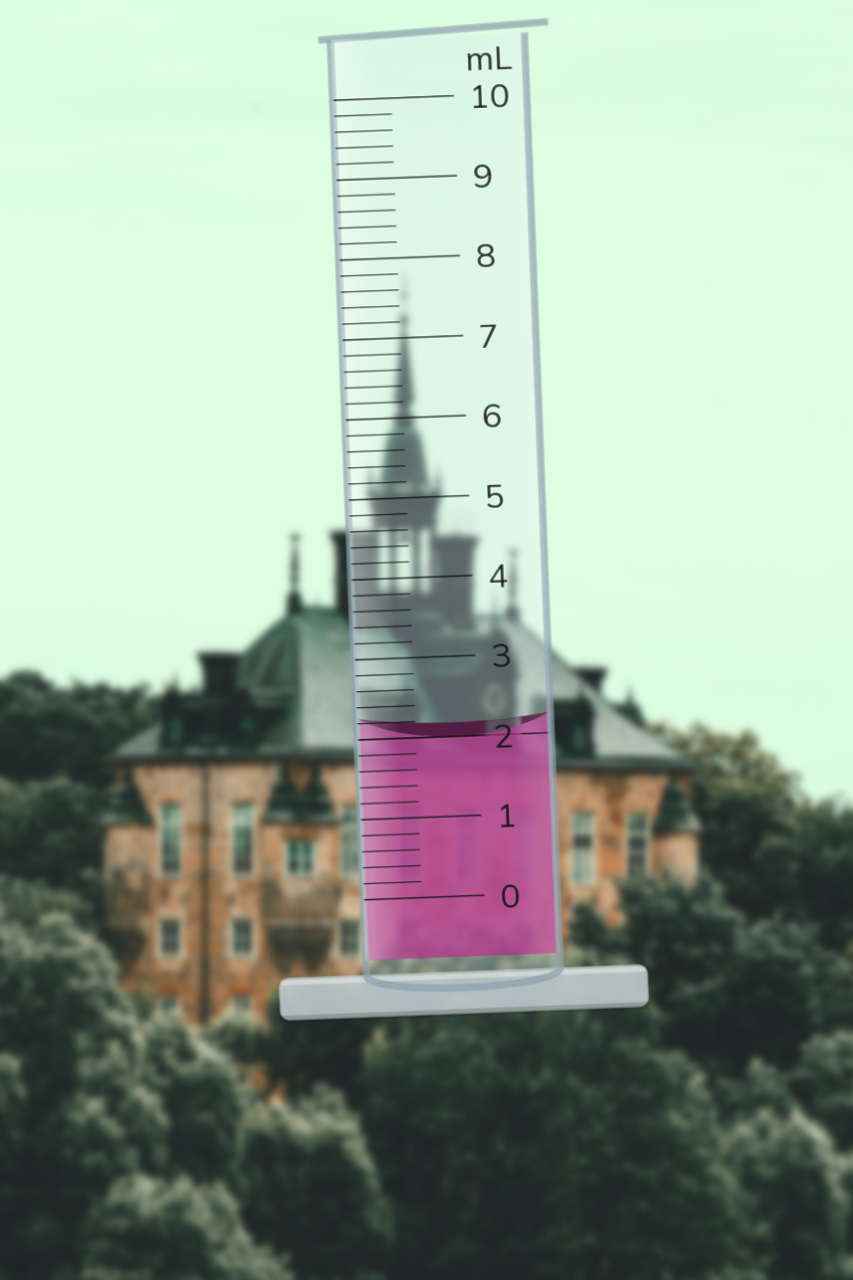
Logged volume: 2 mL
